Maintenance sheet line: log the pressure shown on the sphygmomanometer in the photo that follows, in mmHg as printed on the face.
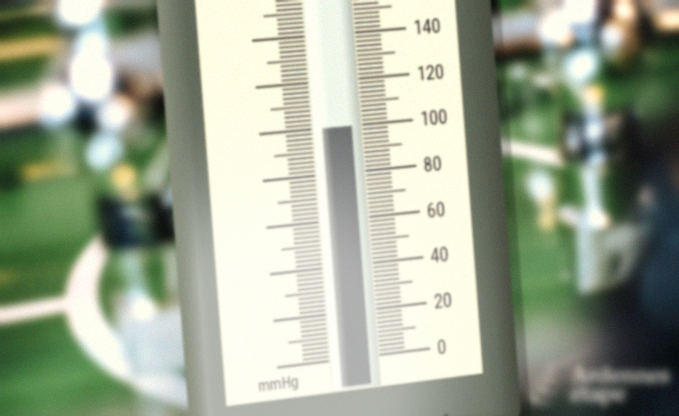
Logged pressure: 100 mmHg
